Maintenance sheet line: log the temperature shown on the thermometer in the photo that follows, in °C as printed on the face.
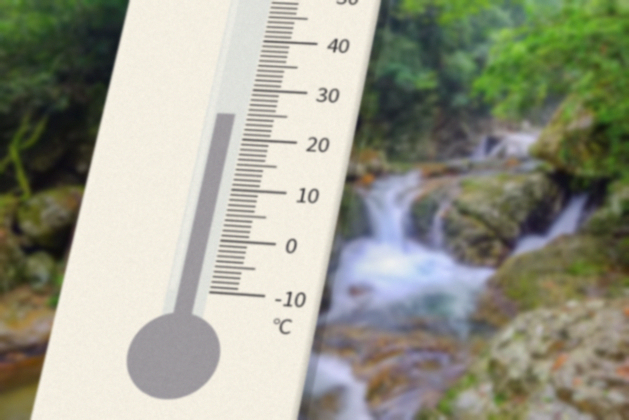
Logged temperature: 25 °C
